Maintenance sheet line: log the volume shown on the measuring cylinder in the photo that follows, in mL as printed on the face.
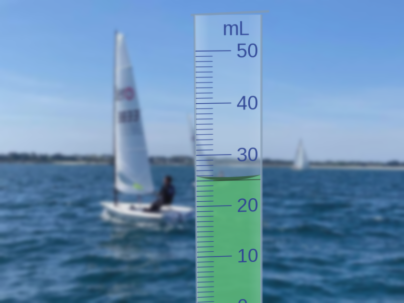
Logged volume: 25 mL
